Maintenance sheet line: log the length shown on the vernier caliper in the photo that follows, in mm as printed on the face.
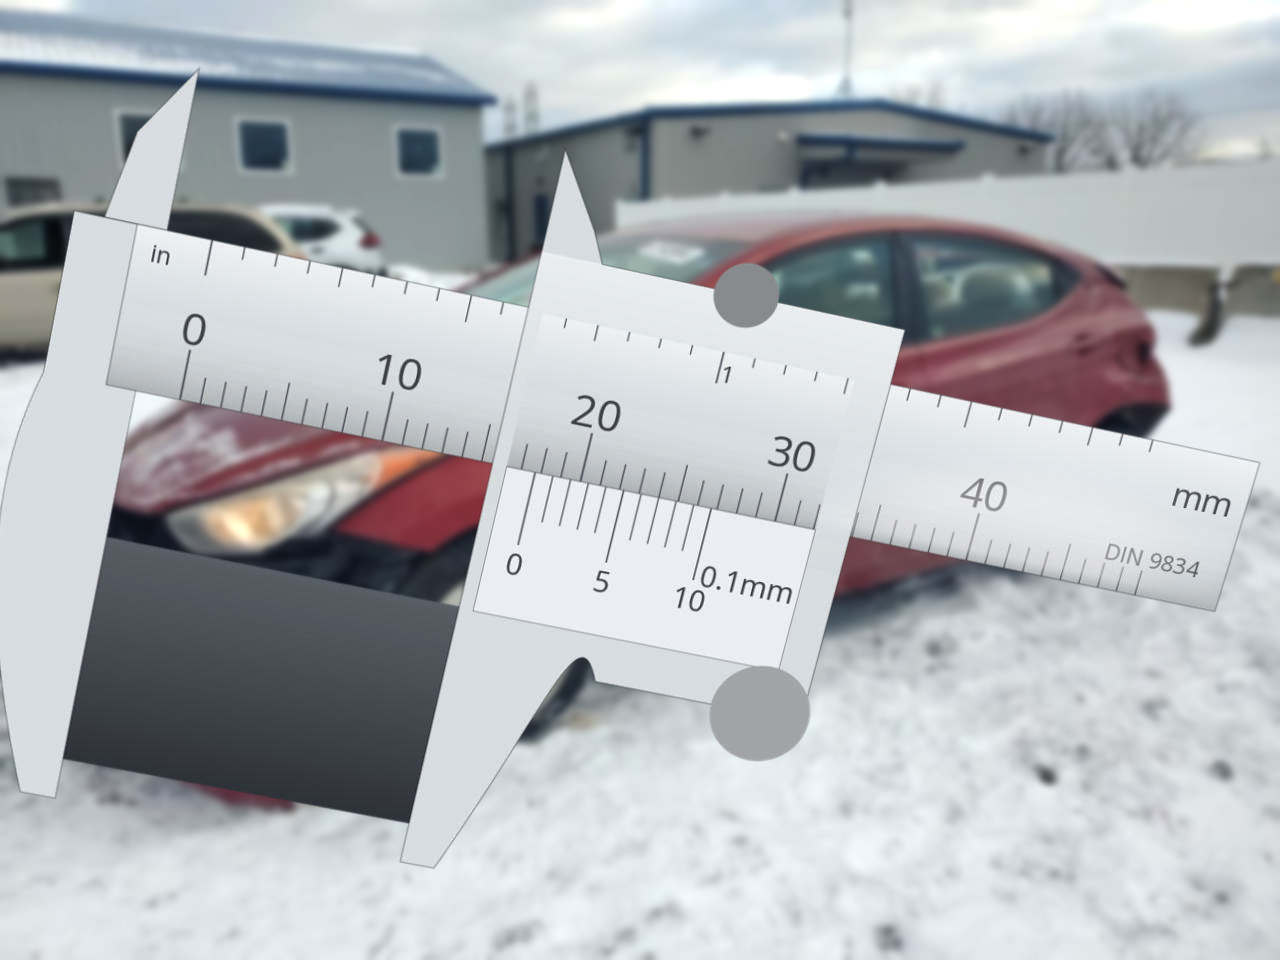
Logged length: 17.7 mm
